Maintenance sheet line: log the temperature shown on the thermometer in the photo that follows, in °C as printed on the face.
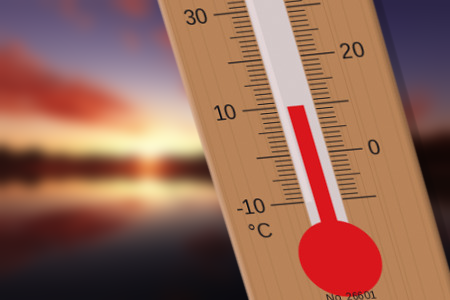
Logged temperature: 10 °C
